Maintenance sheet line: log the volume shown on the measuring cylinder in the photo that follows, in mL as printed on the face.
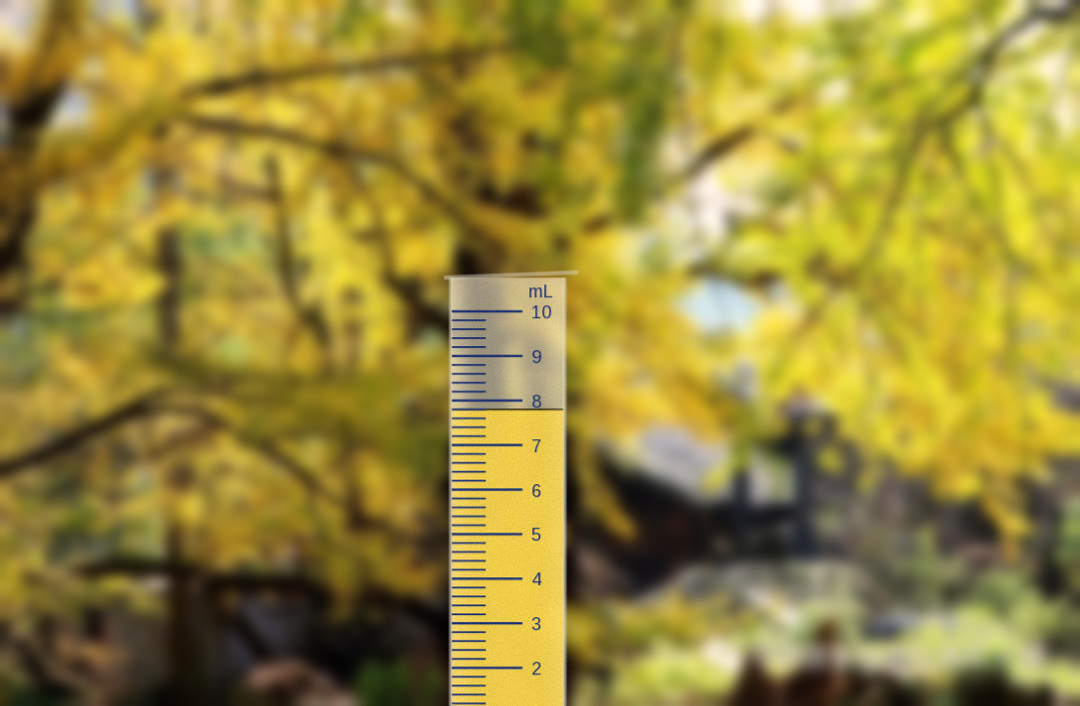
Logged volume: 7.8 mL
